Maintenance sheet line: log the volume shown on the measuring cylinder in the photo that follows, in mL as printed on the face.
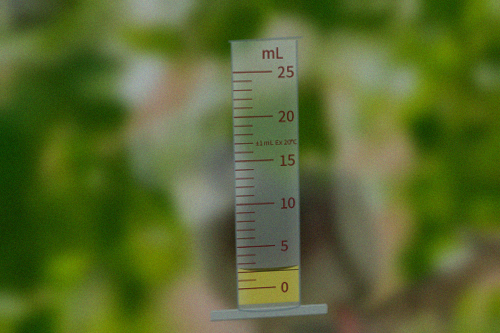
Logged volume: 2 mL
